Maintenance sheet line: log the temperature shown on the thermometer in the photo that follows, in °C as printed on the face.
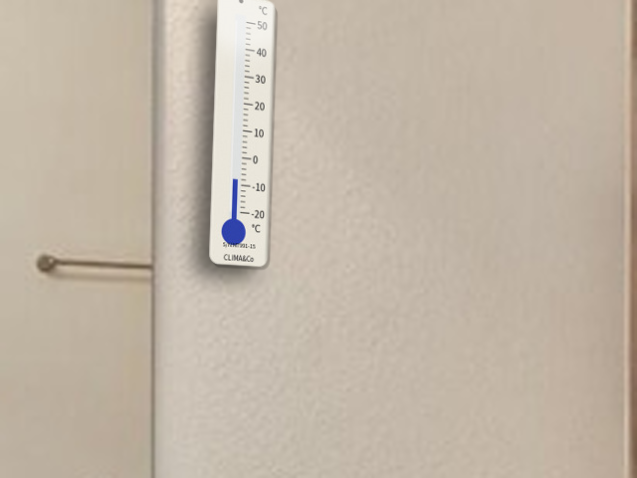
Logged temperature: -8 °C
